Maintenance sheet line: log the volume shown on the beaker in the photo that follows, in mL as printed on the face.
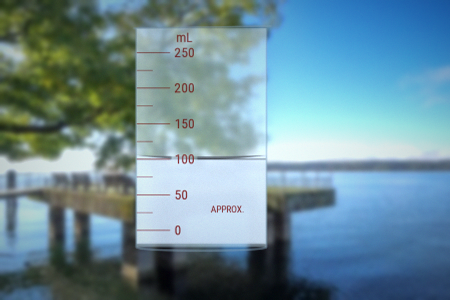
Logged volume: 100 mL
